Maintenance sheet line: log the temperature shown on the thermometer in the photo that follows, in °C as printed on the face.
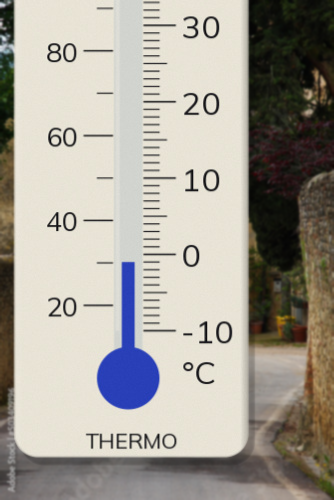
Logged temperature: -1 °C
